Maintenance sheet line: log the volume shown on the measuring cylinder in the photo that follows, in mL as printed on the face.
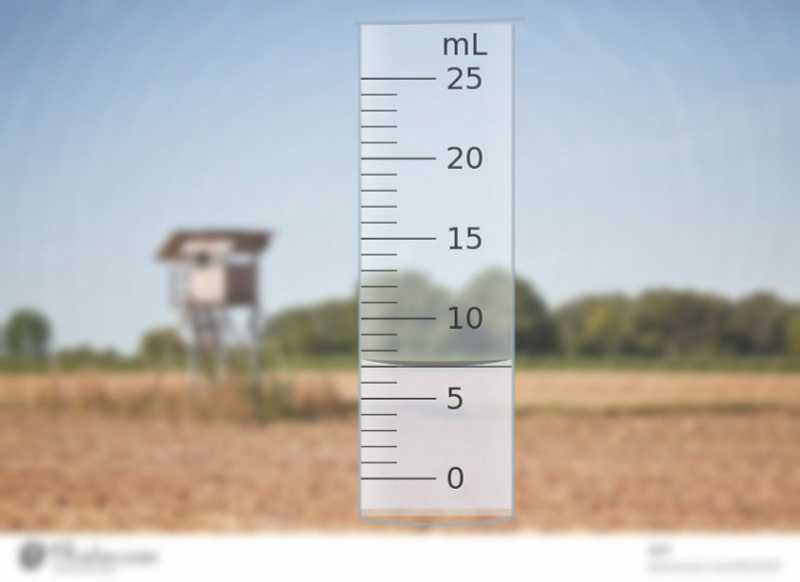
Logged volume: 7 mL
